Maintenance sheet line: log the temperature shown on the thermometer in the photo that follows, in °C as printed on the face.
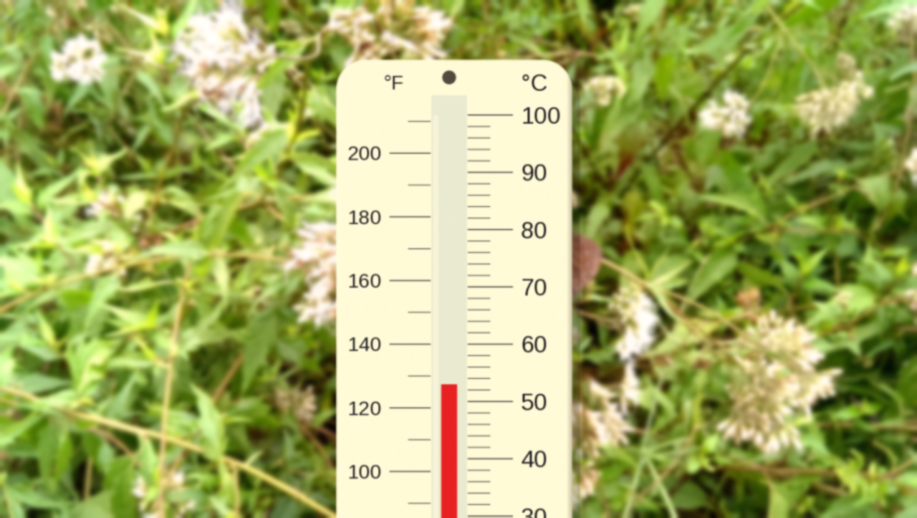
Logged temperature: 53 °C
